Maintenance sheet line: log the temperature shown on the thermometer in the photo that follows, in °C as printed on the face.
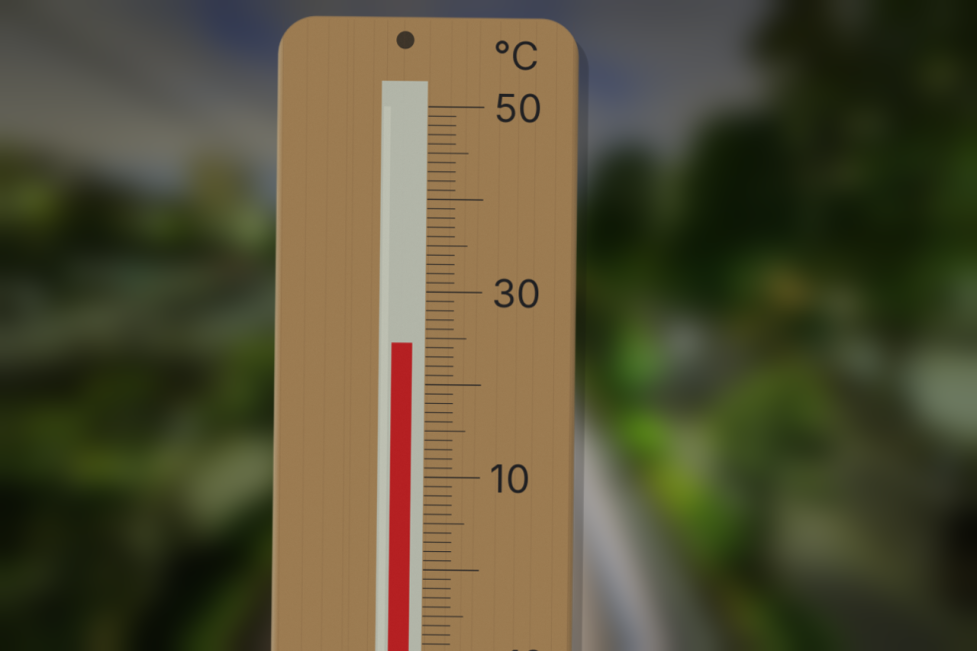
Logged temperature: 24.5 °C
